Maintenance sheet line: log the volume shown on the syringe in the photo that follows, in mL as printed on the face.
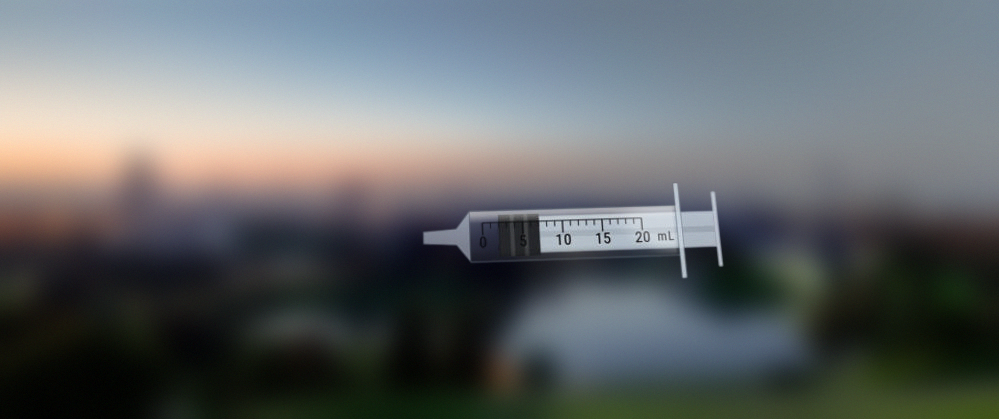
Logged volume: 2 mL
